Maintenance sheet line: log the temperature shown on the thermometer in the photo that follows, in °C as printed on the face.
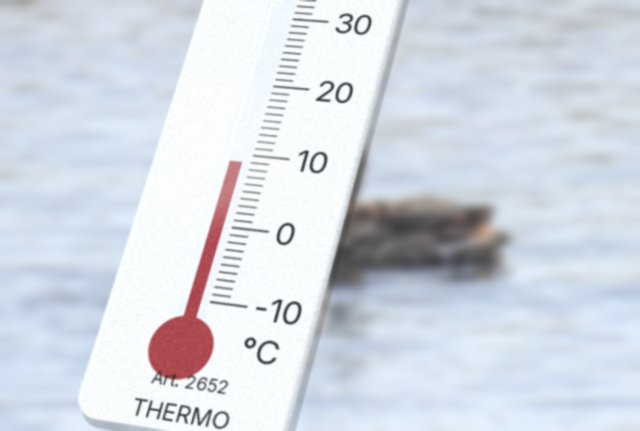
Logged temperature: 9 °C
